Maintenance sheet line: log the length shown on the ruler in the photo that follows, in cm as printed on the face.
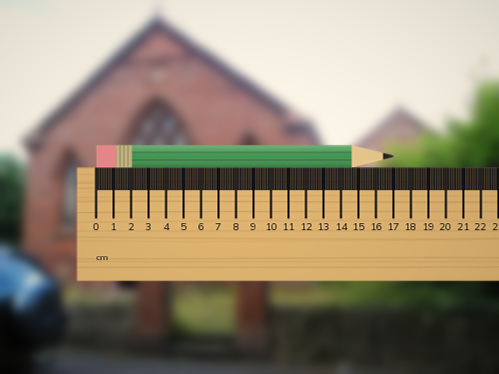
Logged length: 17 cm
